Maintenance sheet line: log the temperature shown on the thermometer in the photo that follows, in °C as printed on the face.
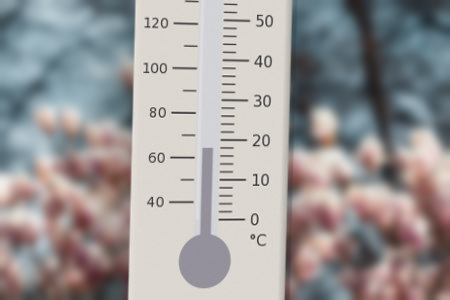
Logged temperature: 18 °C
